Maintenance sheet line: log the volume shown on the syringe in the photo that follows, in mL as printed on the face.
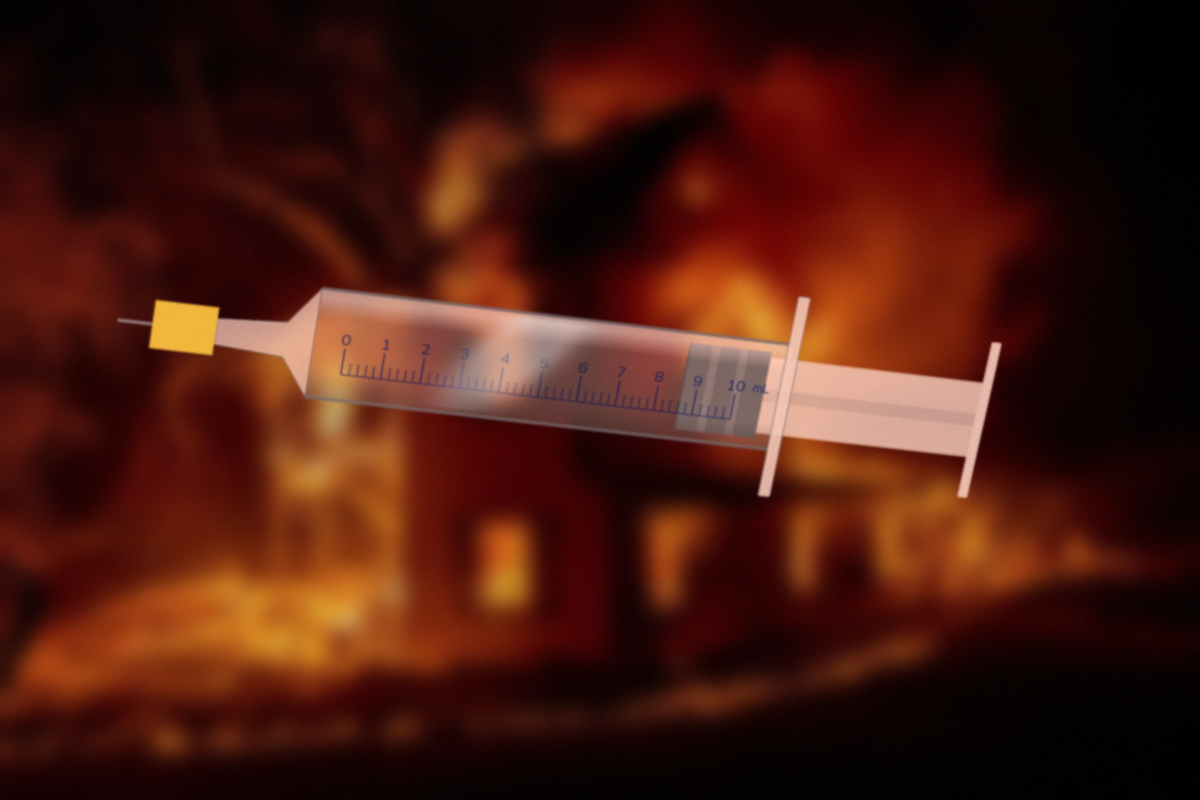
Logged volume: 8.6 mL
